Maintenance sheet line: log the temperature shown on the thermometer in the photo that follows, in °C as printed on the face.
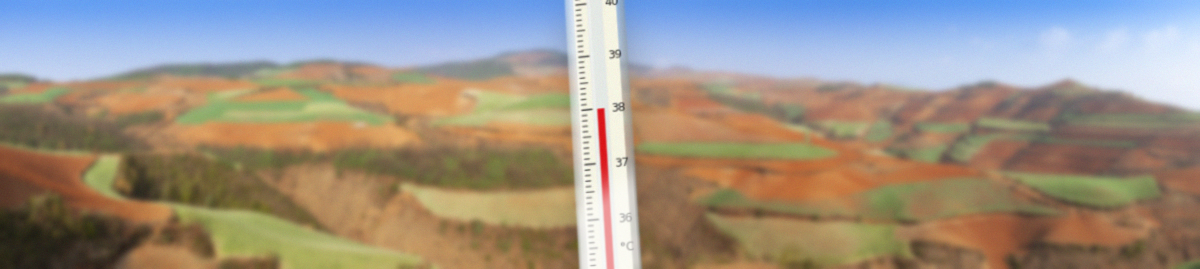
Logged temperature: 38 °C
